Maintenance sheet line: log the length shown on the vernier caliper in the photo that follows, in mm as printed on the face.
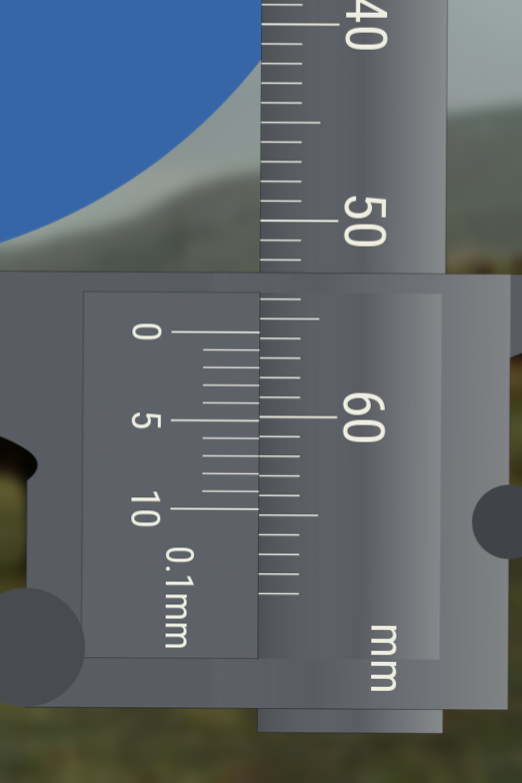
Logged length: 55.7 mm
